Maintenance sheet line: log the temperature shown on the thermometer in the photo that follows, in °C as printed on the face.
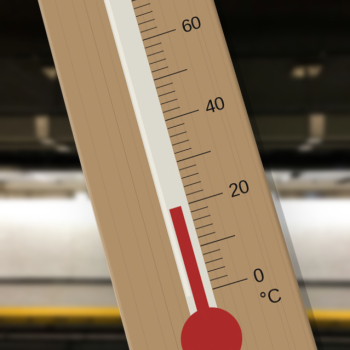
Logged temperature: 20 °C
